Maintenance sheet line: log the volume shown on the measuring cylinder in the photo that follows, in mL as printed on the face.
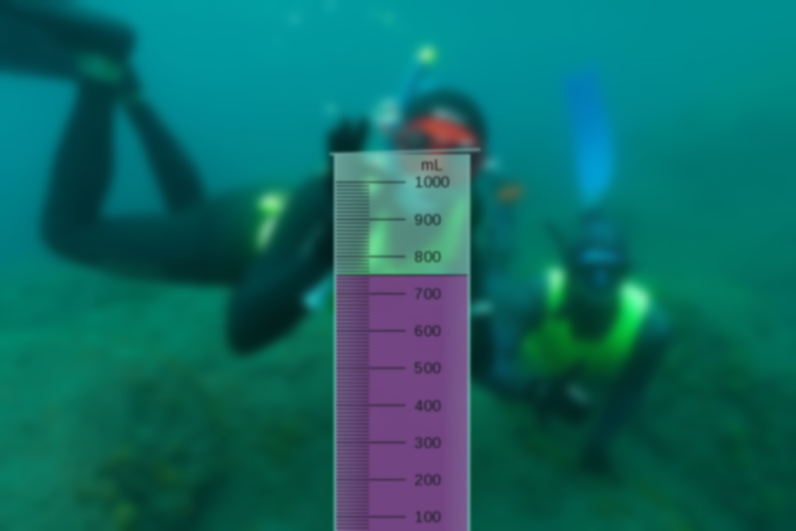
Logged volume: 750 mL
